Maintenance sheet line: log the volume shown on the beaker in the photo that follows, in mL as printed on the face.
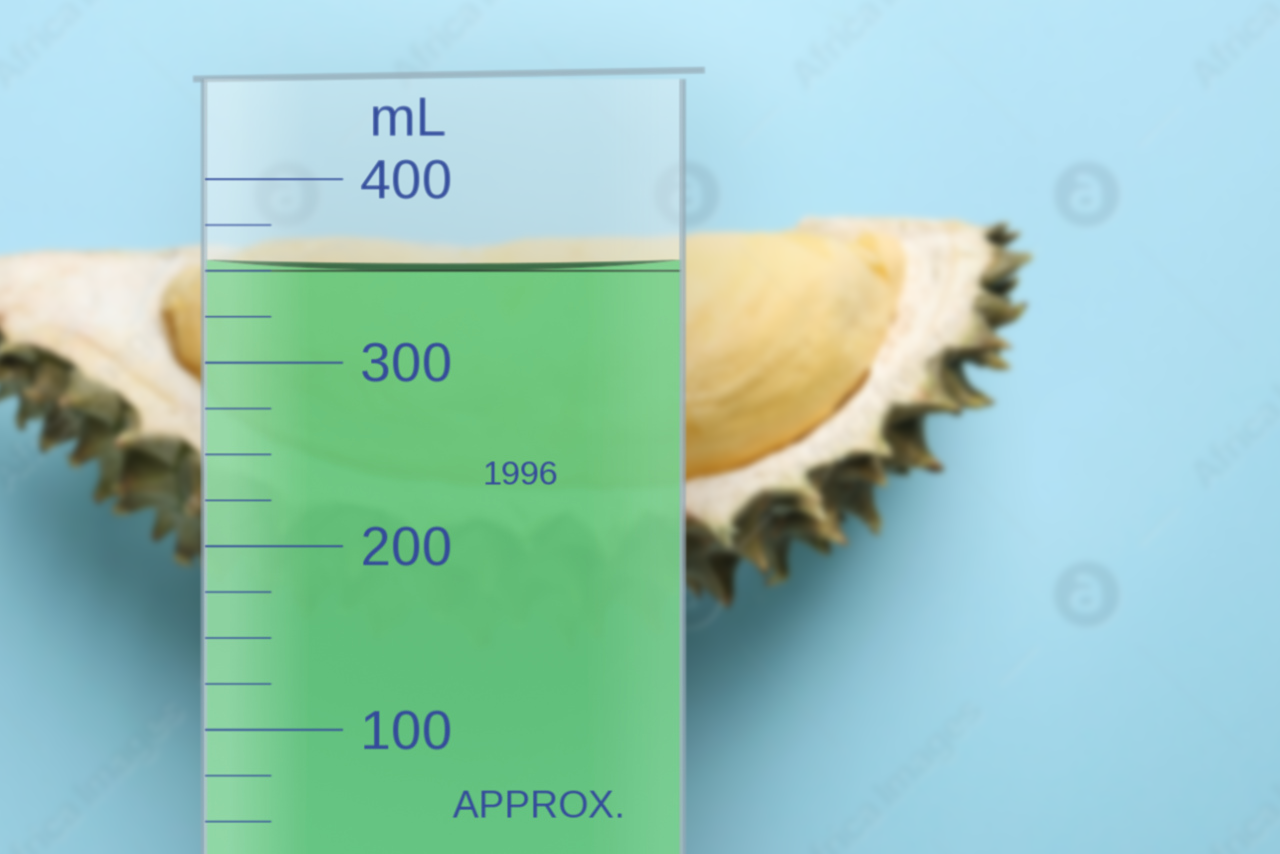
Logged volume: 350 mL
